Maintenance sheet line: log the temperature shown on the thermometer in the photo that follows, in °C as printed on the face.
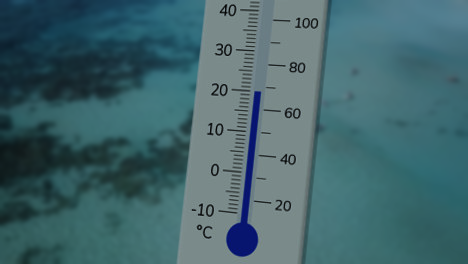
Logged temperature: 20 °C
